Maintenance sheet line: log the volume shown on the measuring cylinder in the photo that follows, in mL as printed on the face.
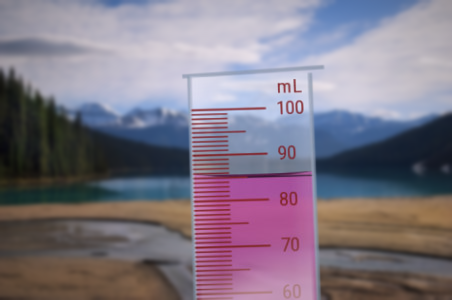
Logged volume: 85 mL
